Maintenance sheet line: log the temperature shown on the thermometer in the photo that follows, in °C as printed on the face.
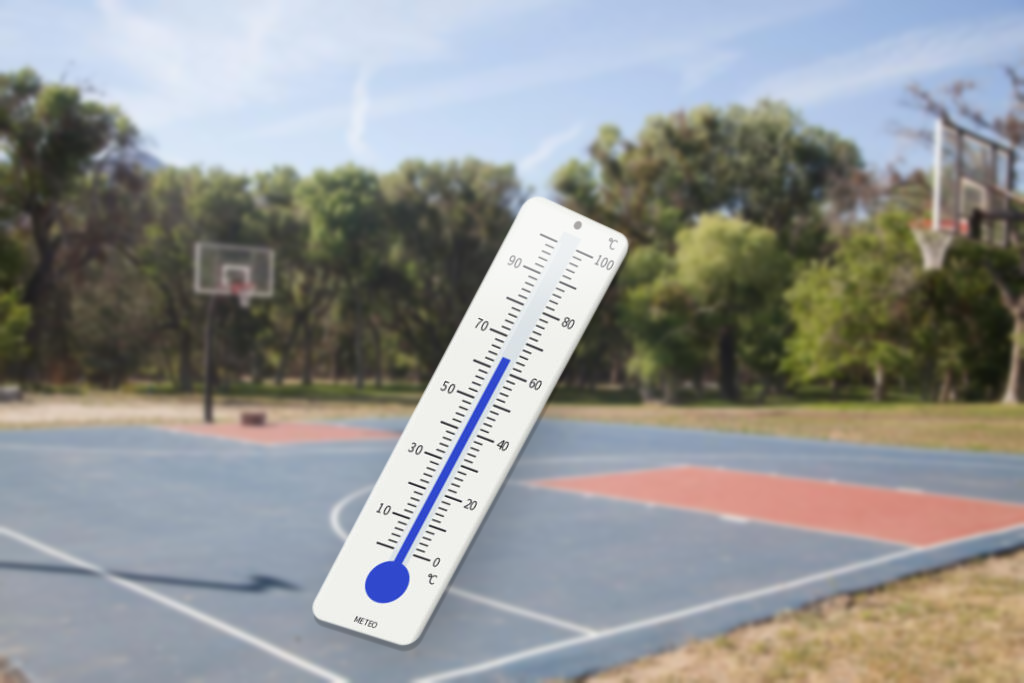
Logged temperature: 64 °C
